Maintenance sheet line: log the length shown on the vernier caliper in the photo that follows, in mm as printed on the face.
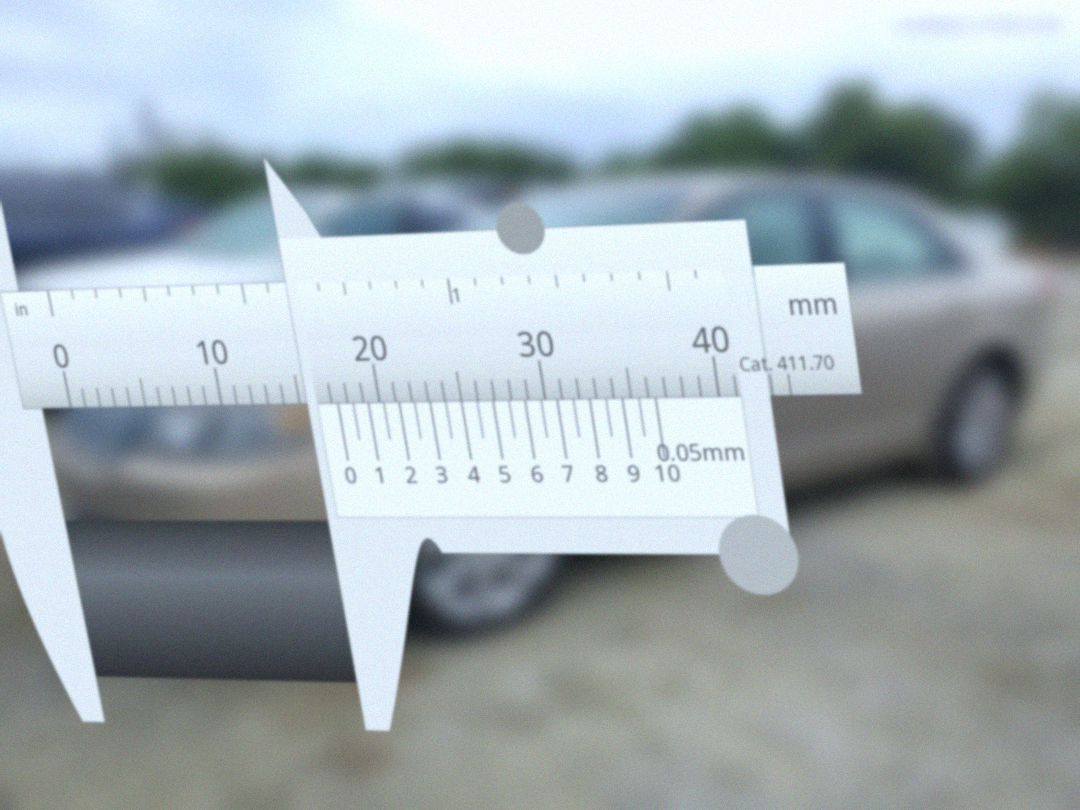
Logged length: 17.4 mm
